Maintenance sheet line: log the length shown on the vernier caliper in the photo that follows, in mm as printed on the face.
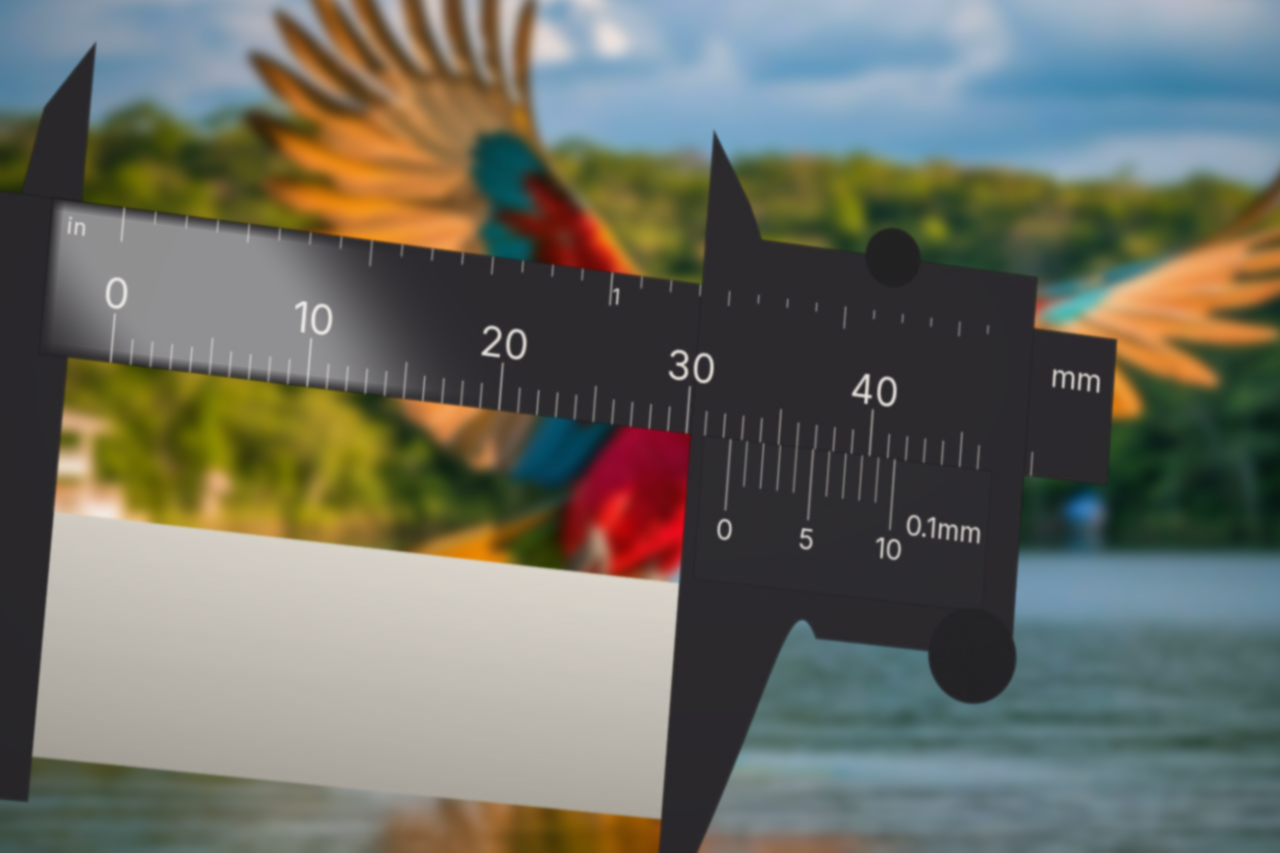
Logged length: 32.4 mm
